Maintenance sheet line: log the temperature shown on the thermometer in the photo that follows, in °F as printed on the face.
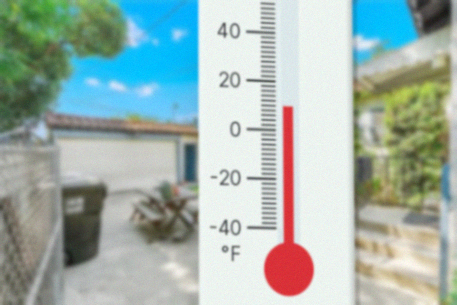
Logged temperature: 10 °F
